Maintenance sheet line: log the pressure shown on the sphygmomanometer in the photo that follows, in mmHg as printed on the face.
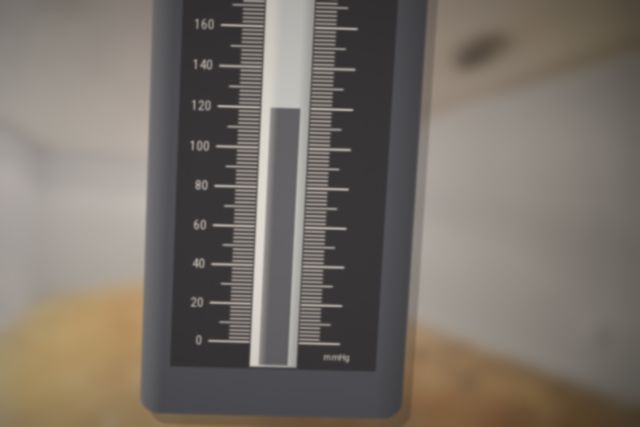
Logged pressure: 120 mmHg
